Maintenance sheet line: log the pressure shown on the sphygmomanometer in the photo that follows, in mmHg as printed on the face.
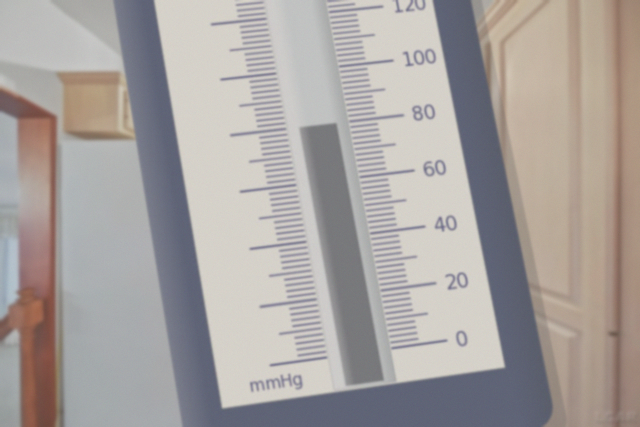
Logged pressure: 80 mmHg
